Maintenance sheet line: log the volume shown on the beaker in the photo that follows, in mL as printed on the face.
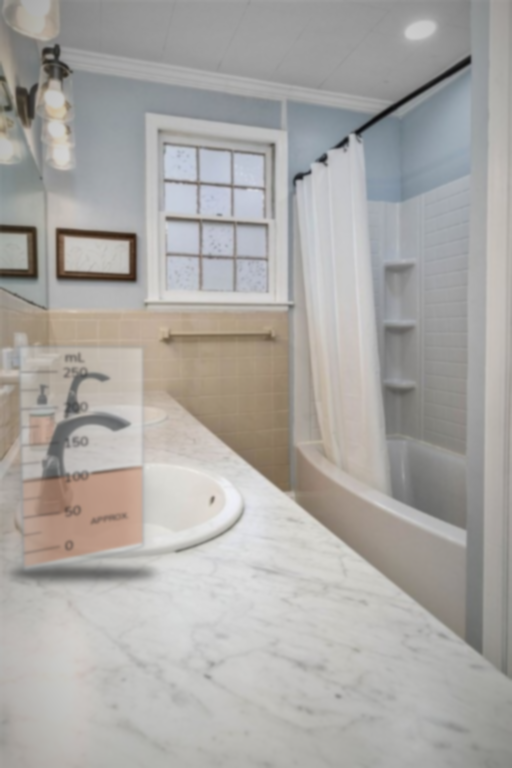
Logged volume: 100 mL
